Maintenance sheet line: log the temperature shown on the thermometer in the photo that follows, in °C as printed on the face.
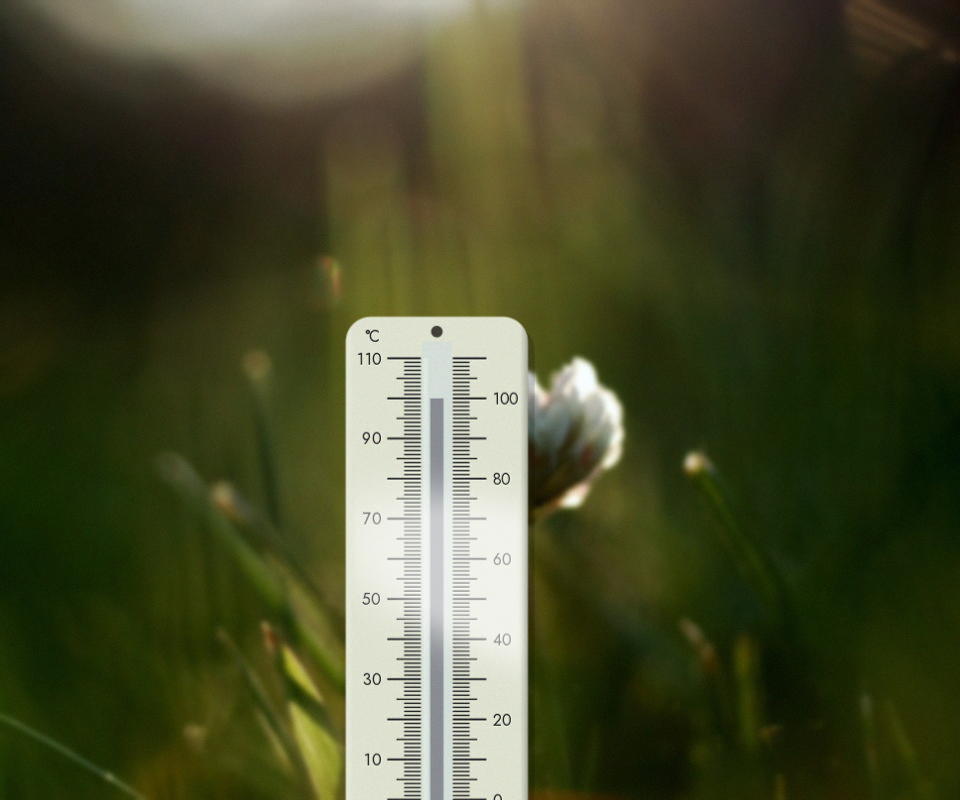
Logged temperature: 100 °C
